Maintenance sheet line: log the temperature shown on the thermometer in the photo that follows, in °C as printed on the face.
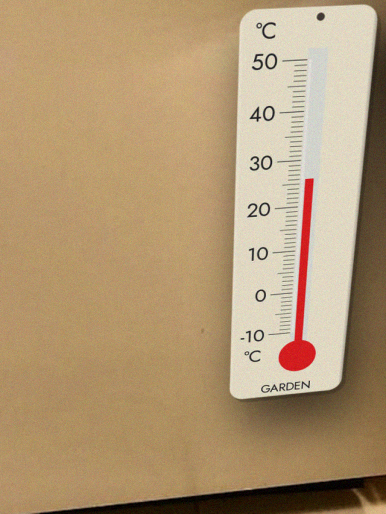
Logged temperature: 26 °C
